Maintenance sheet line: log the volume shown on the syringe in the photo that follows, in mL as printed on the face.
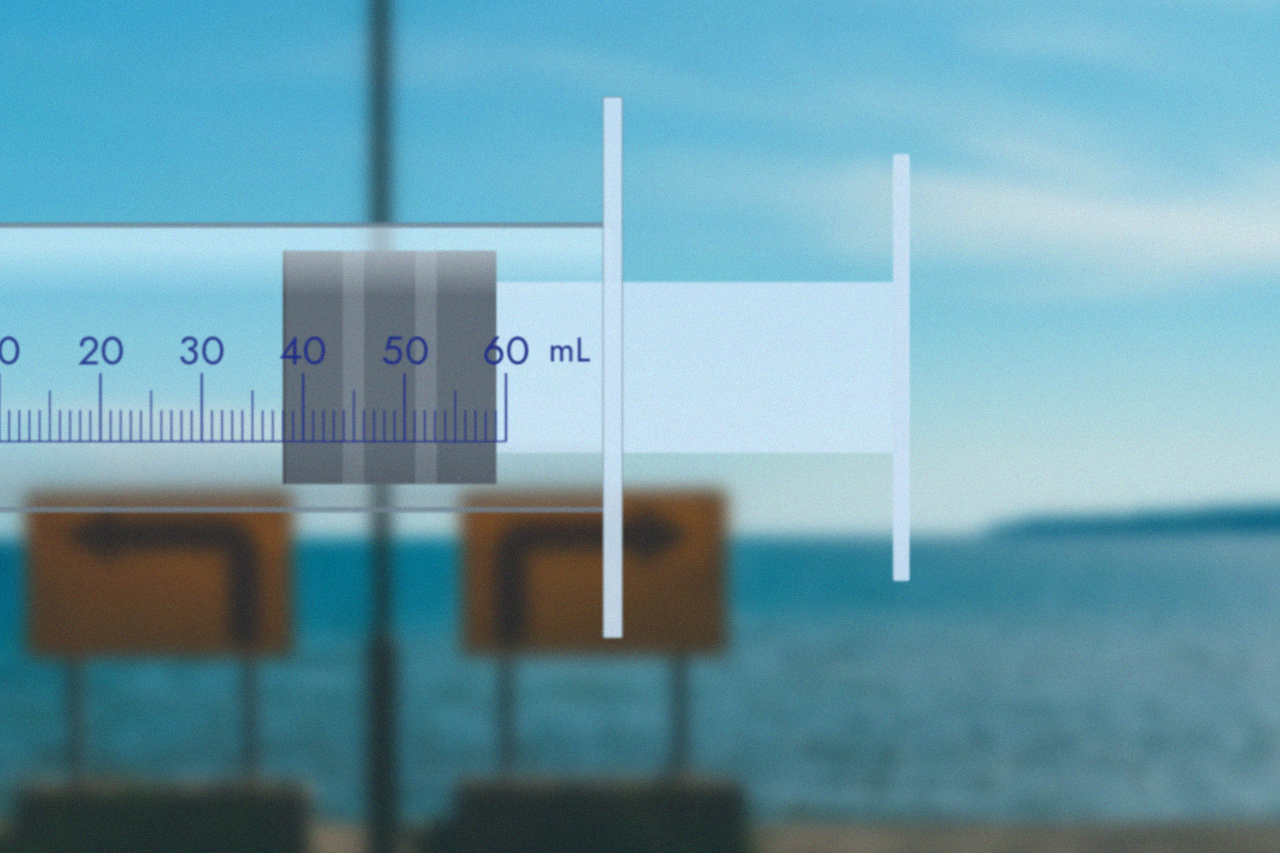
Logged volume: 38 mL
